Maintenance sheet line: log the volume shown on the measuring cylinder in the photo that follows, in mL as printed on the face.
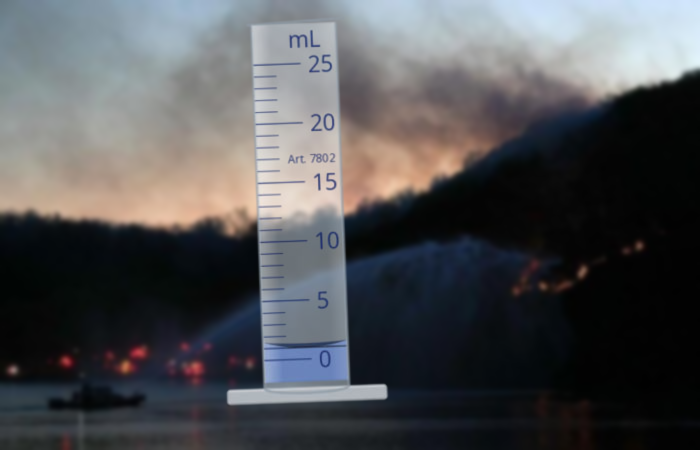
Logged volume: 1 mL
